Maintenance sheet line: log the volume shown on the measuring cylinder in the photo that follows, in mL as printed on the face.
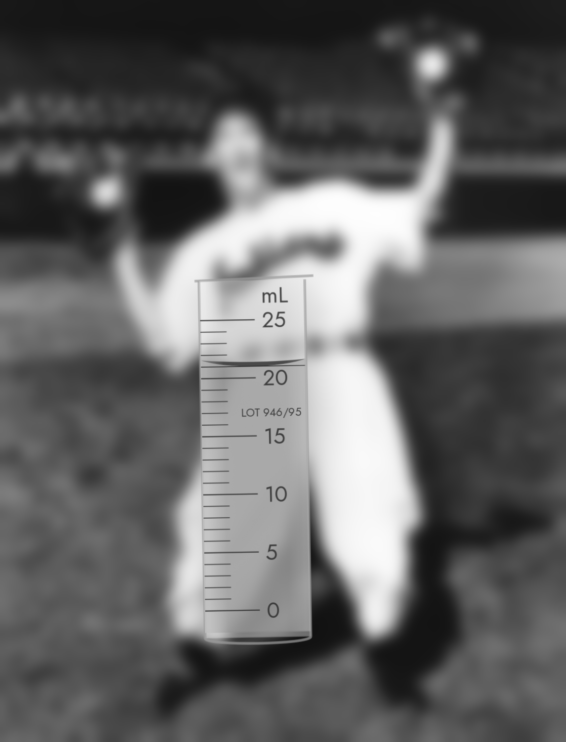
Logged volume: 21 mL
